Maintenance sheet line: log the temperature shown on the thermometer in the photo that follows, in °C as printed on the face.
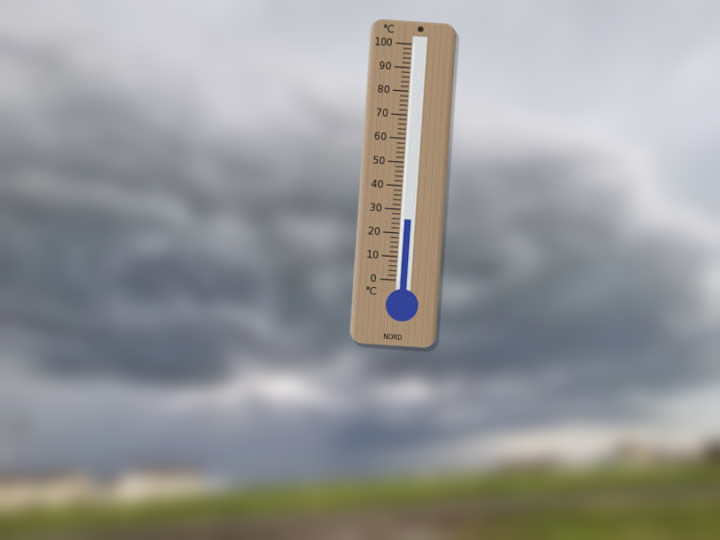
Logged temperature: 26 °C
